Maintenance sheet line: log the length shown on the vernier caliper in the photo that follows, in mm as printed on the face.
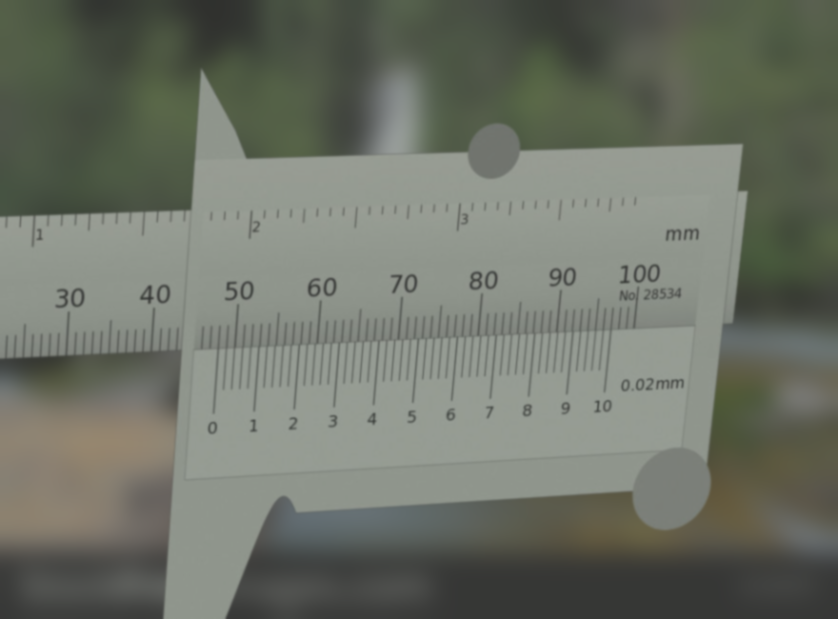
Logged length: 48.0 mm
